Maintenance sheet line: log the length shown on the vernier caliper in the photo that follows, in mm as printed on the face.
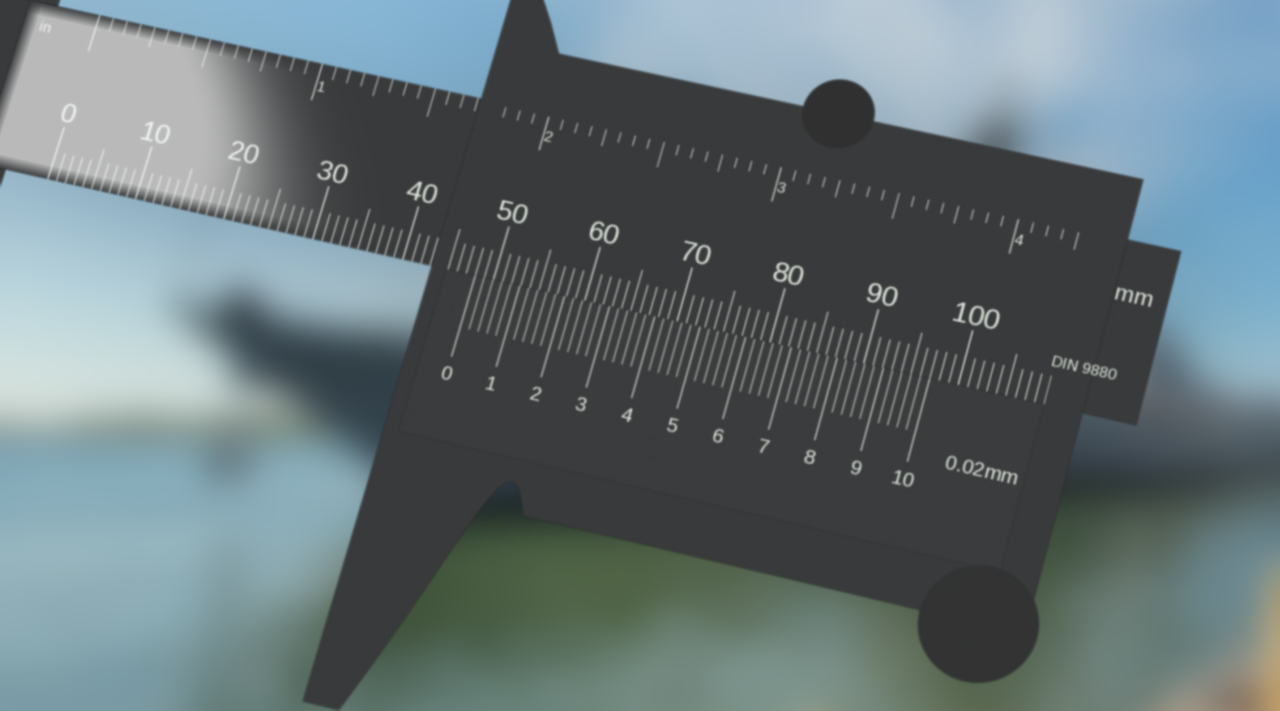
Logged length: 48.0 mm
